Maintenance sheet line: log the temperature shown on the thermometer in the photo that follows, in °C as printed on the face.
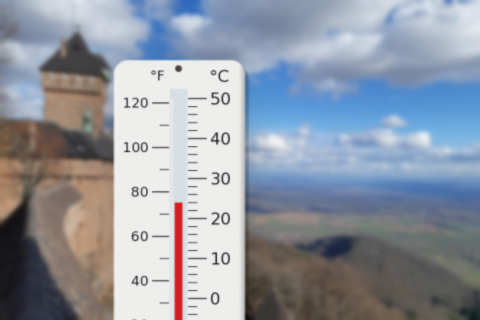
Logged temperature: 24 °C
